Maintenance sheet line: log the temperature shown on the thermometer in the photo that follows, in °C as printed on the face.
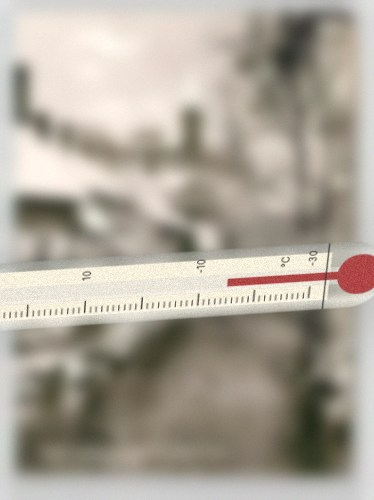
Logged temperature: -15 °C
